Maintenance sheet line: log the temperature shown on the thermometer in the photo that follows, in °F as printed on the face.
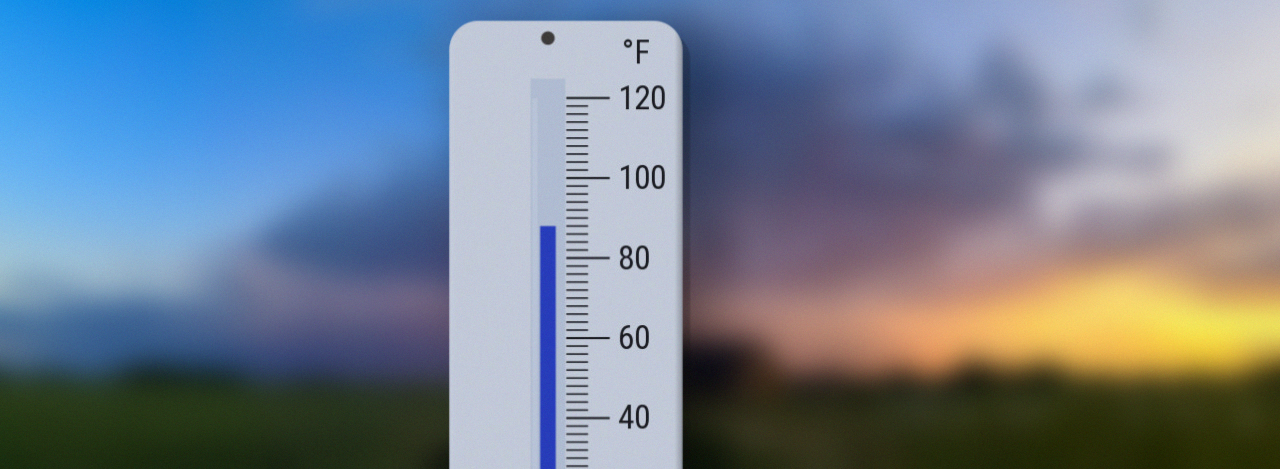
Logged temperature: 88 °F
